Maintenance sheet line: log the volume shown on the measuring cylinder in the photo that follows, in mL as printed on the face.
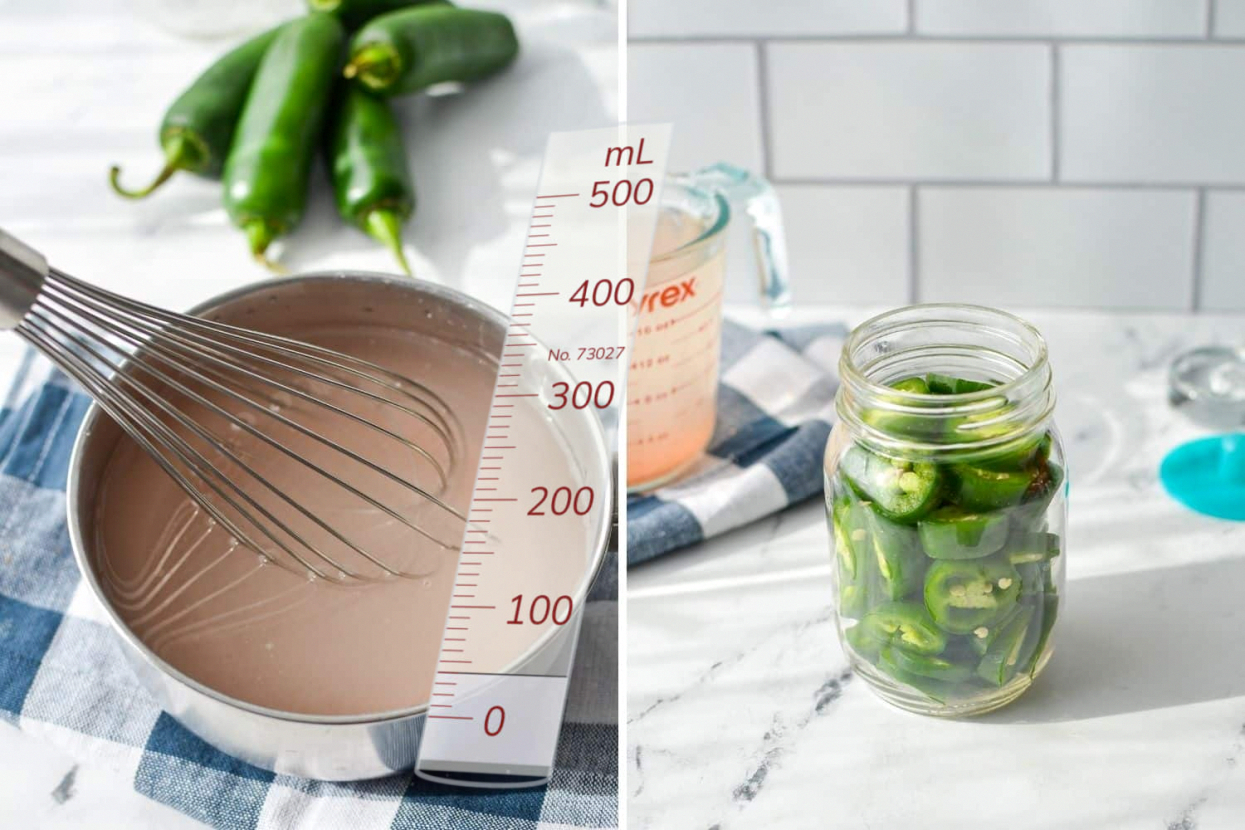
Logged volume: 40 mL
